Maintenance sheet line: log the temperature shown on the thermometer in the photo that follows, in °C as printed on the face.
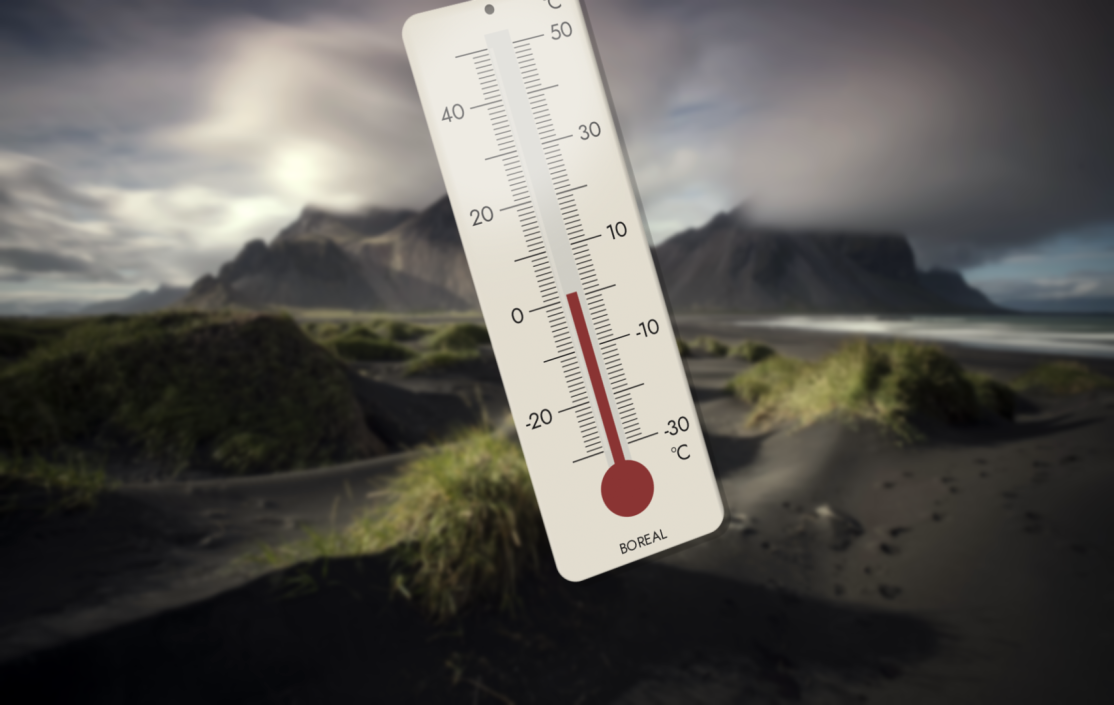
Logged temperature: 1 °C
